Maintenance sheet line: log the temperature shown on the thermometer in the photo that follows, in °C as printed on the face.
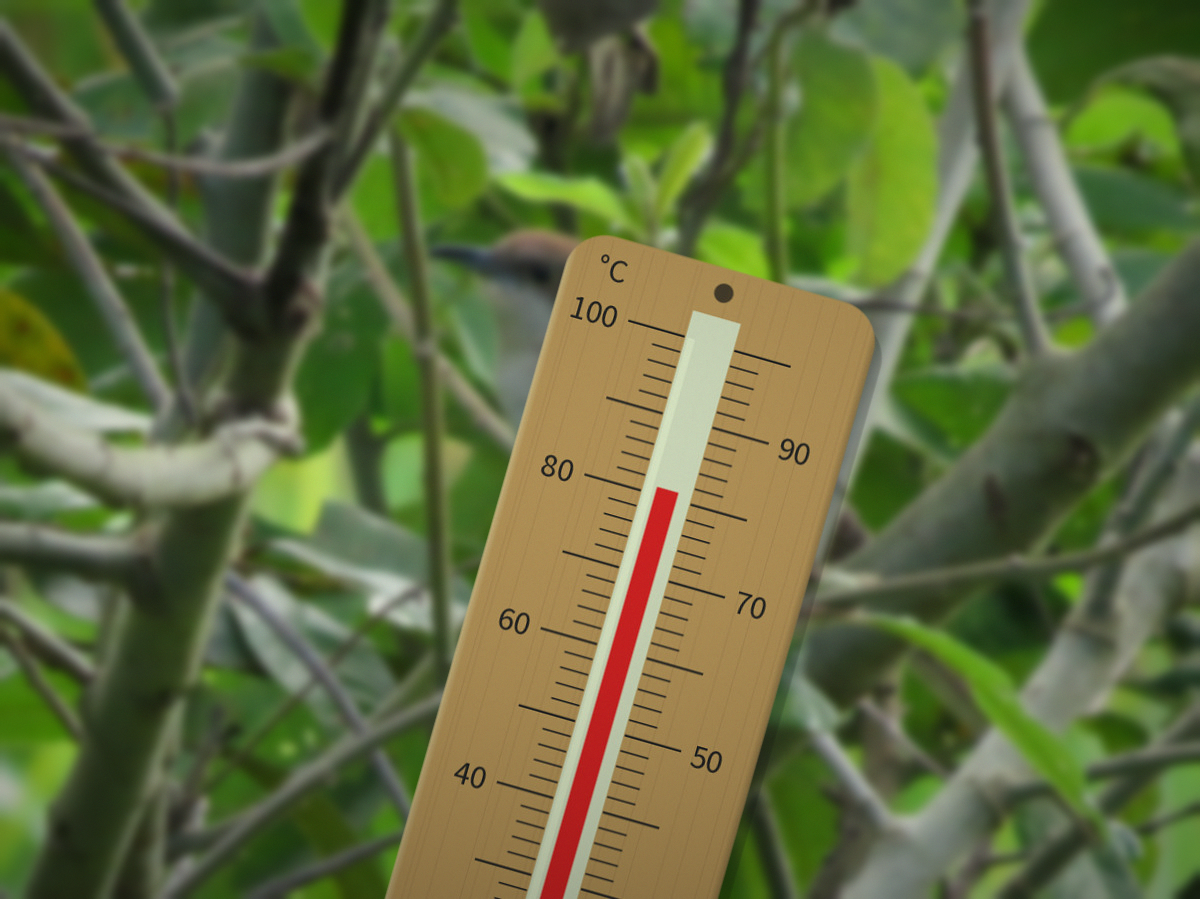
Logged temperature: 81 °C
